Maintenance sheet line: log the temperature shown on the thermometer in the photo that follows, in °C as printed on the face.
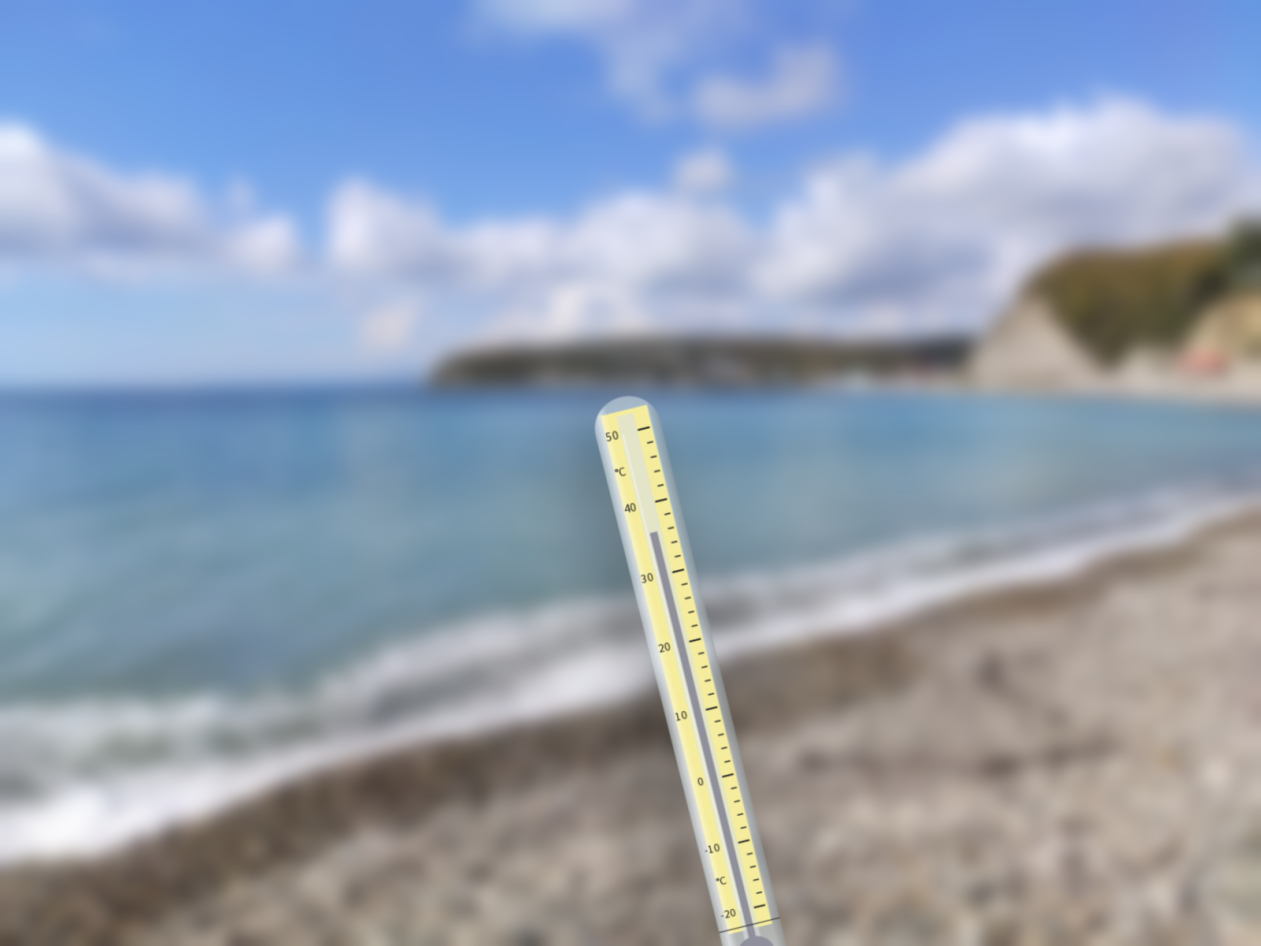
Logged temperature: 36 °C
